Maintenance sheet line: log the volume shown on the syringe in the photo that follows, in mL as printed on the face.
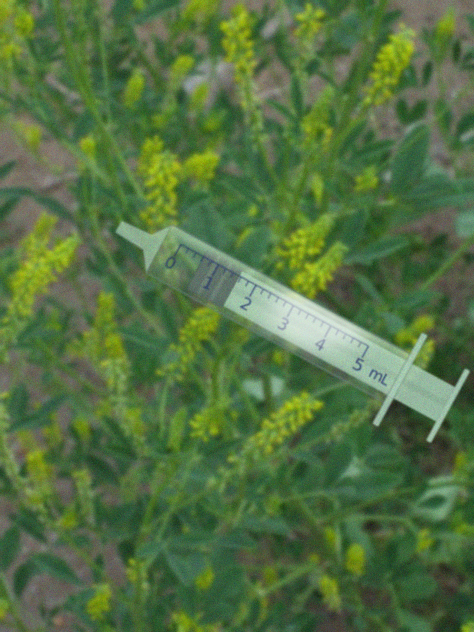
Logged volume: 0.6 mL
